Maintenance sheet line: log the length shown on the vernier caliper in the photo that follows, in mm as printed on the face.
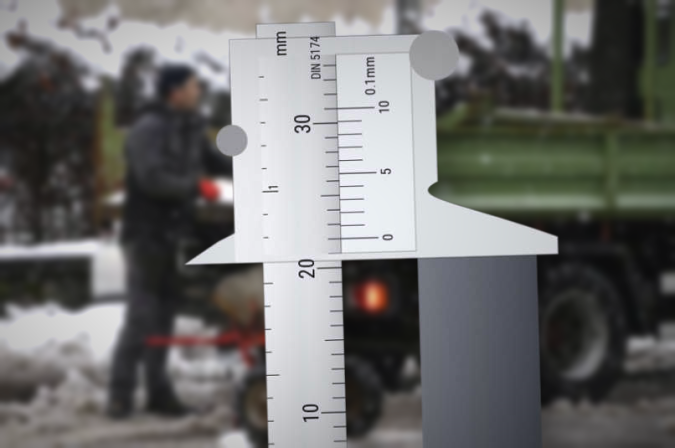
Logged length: 22.0 mm
